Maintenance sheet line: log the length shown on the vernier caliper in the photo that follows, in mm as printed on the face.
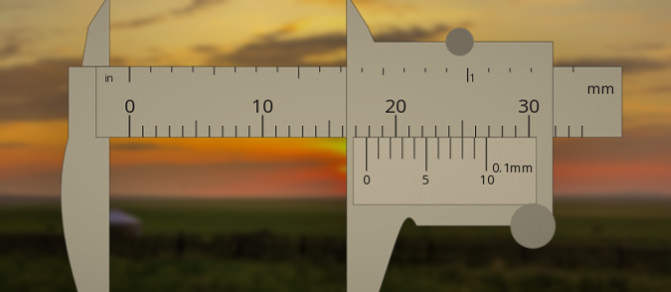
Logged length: 17.8 mm
